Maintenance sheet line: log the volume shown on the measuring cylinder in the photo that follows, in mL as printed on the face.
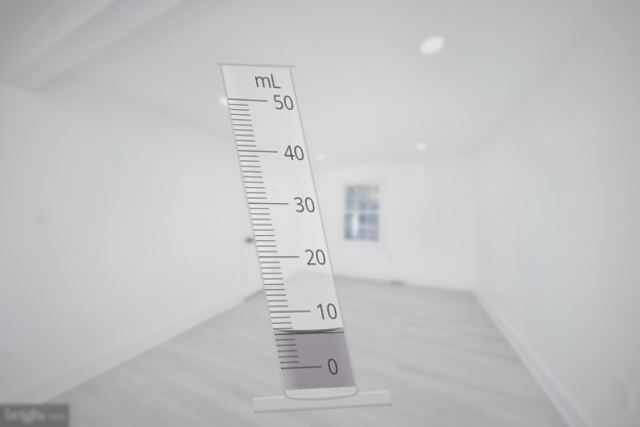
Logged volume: 6 mL
